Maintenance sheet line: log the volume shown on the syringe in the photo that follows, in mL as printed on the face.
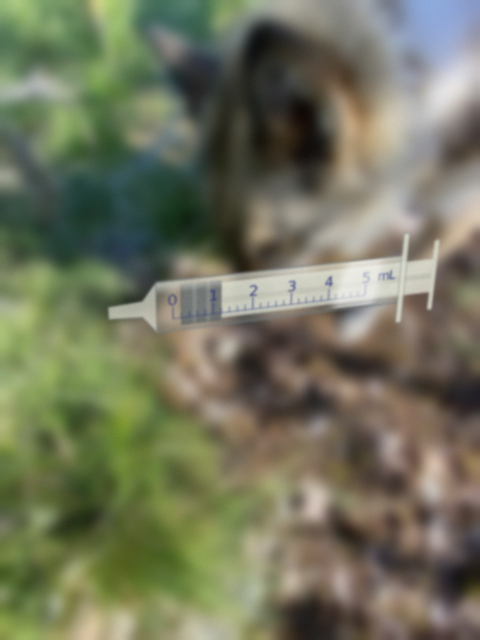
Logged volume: 0.2 mL
